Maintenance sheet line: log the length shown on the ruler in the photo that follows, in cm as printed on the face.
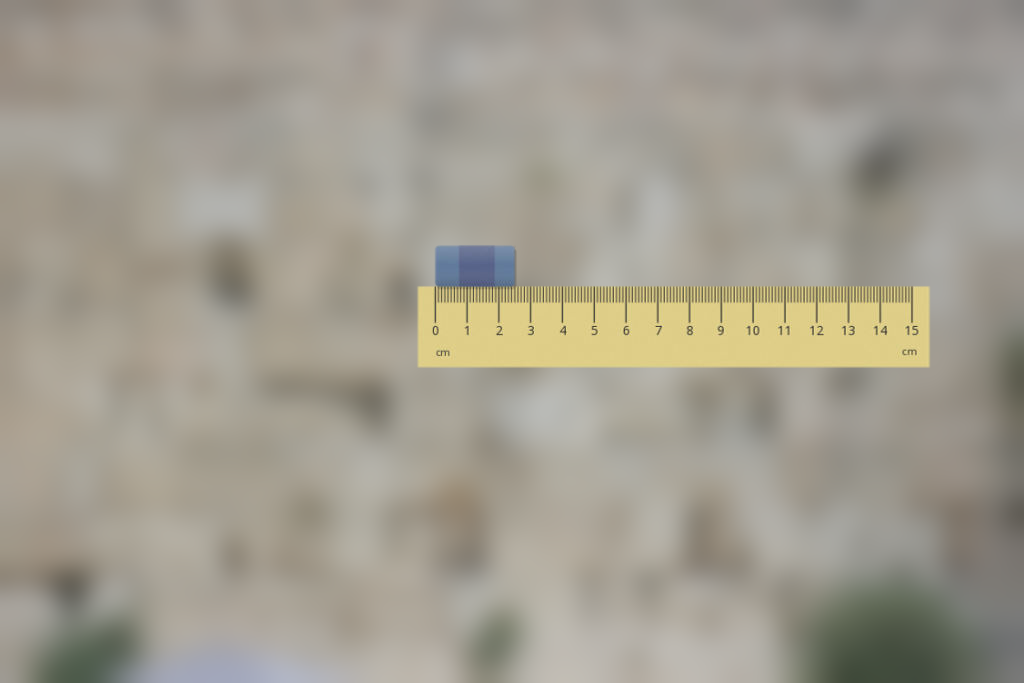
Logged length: 2.5 cm
